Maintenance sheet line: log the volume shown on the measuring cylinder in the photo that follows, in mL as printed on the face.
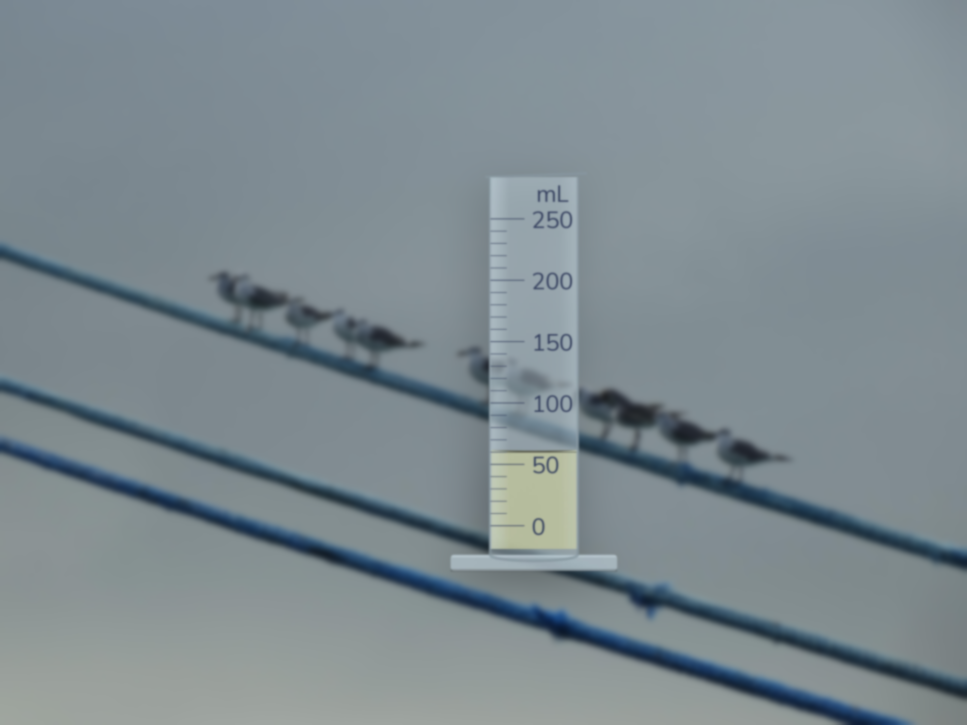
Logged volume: 60 mL
